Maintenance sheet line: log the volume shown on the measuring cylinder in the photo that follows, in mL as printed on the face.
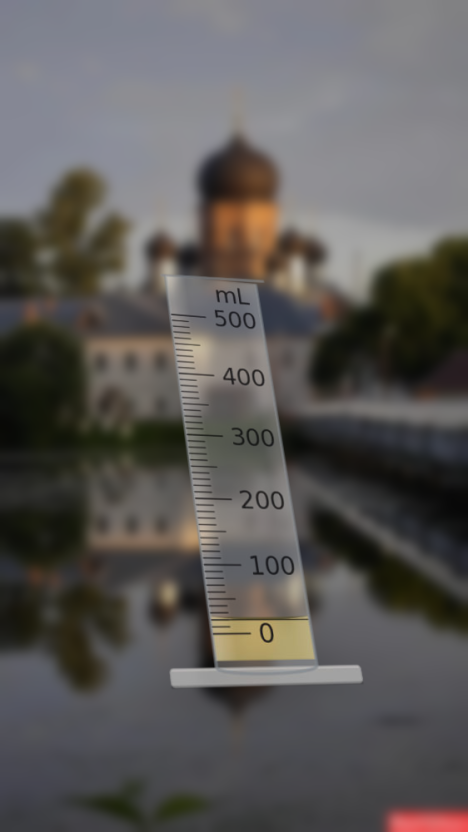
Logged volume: 20 mL
